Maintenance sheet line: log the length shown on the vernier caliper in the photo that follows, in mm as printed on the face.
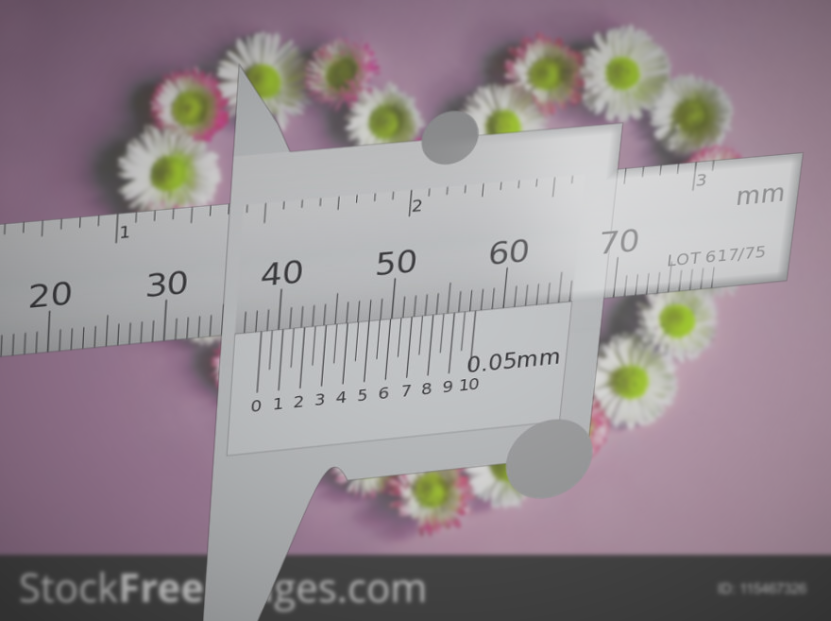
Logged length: 38.5 mm
